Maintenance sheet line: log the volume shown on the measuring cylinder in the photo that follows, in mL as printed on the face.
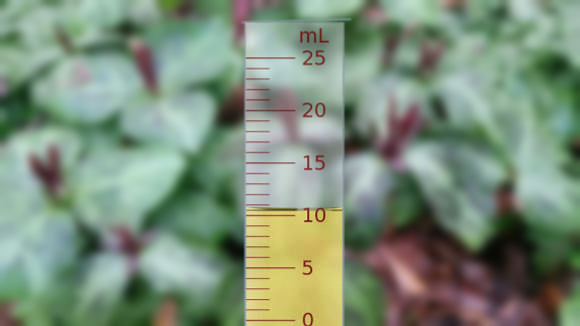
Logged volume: 10.5 mL
